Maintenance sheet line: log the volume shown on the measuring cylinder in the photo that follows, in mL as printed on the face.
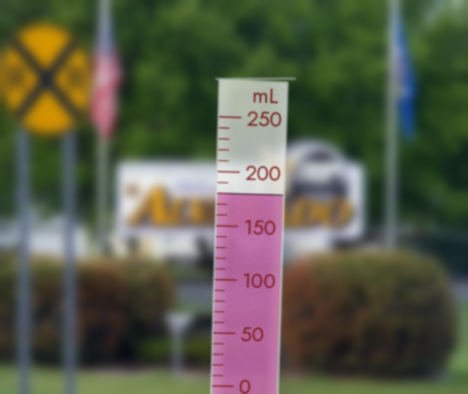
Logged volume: 180 mL
